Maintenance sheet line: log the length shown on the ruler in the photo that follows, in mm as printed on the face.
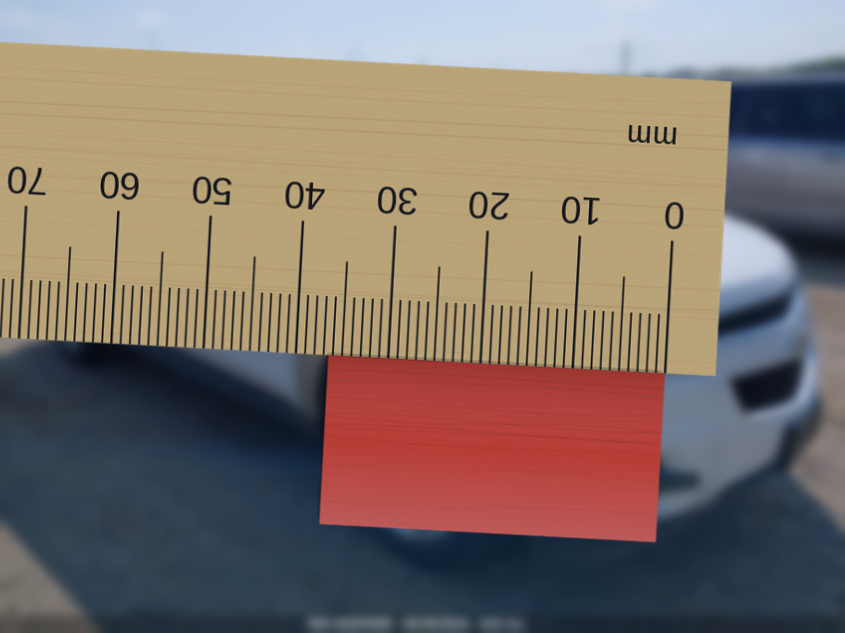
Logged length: 36.5 mm
